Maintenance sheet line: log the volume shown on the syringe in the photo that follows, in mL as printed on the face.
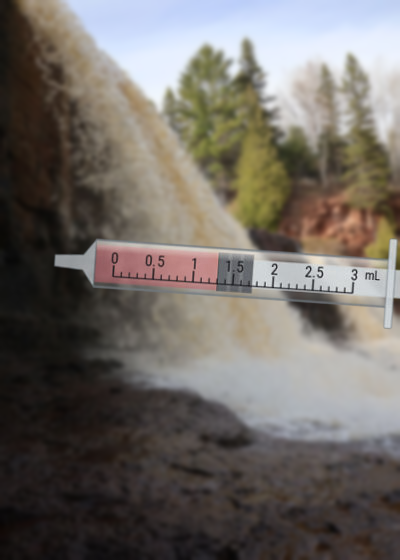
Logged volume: 1.3 mL
